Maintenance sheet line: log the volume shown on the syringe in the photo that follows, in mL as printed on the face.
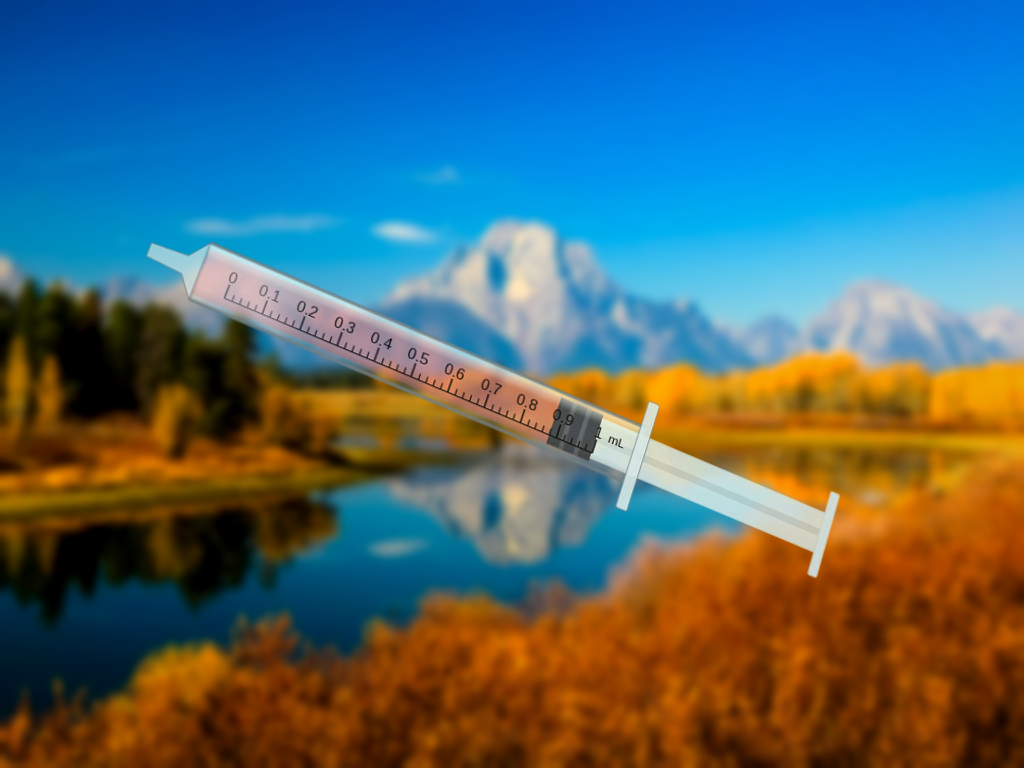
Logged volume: 0.88 mL
